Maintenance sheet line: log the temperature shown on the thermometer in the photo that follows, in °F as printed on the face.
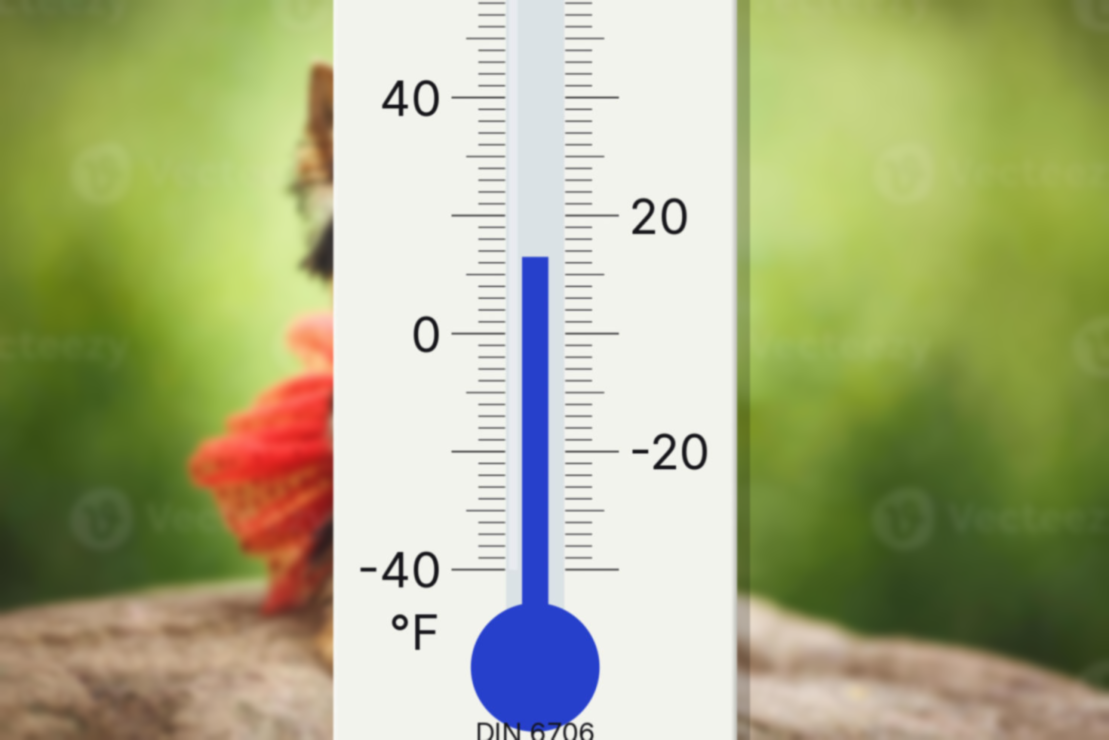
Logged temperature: 13 °F
